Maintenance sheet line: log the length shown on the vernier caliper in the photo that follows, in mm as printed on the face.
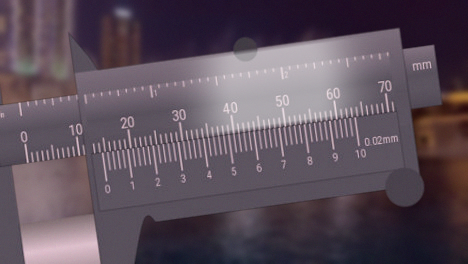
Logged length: 14.5 mm
